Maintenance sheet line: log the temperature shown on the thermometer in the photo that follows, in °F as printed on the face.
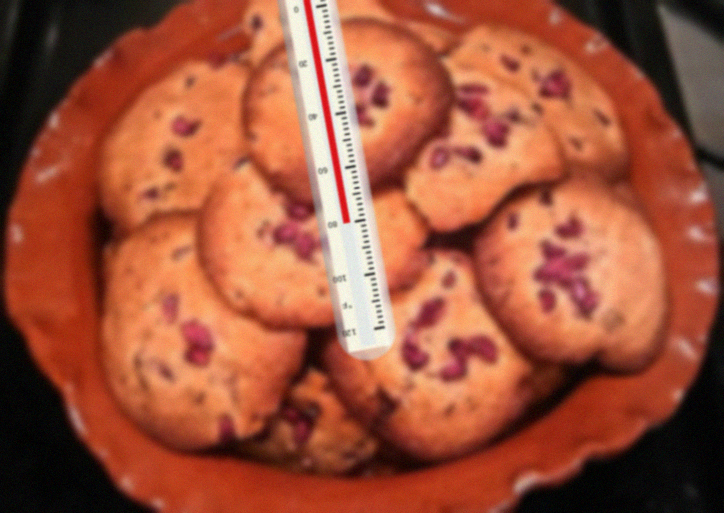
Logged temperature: 80 °F
